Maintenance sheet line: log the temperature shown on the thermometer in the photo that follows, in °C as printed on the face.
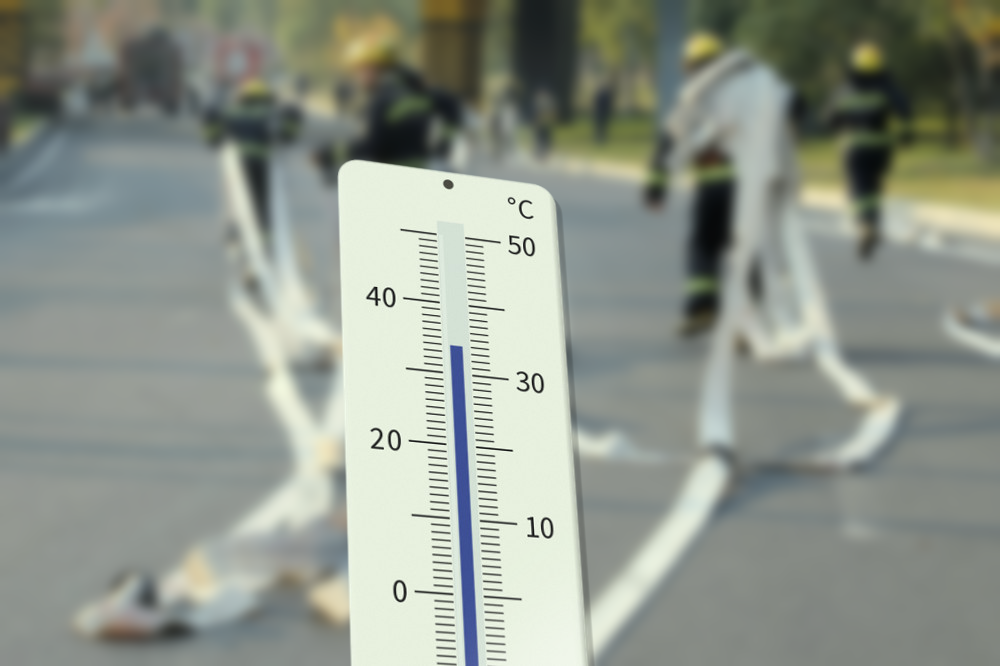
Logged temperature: 34 °C
